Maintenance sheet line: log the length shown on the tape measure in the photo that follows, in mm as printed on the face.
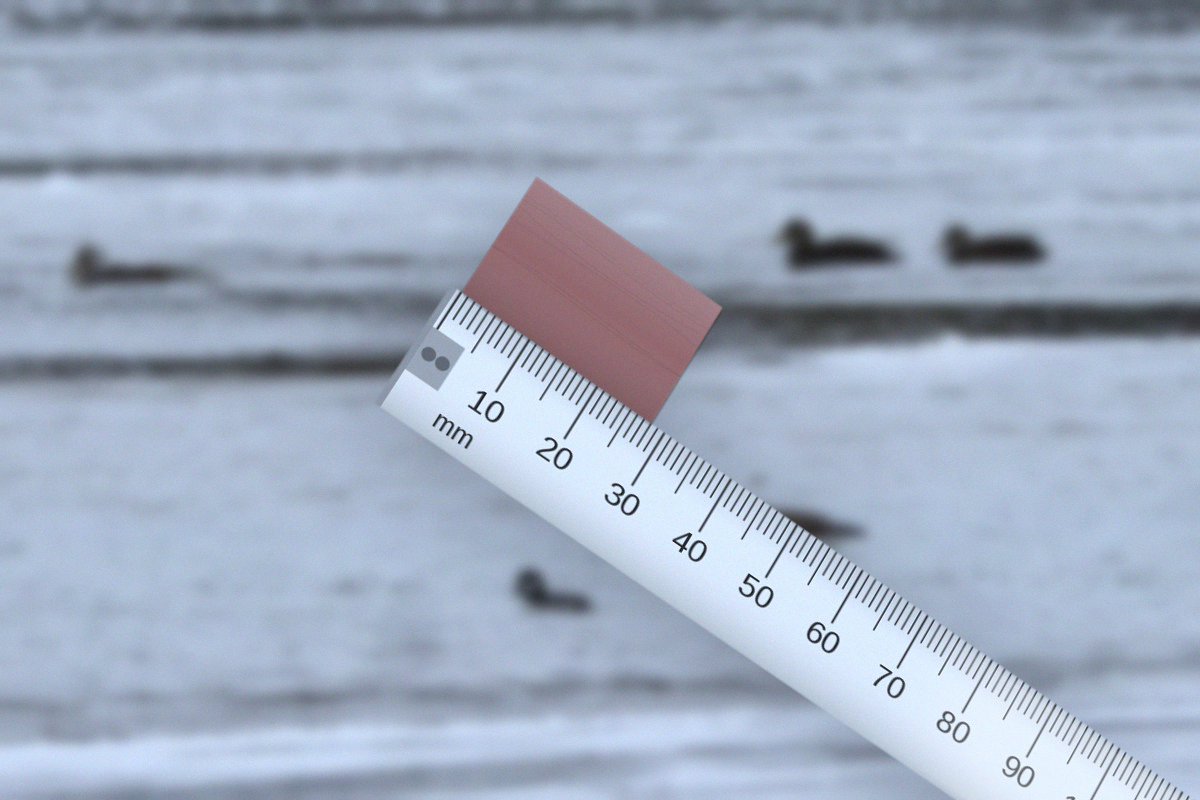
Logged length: 28 mm
